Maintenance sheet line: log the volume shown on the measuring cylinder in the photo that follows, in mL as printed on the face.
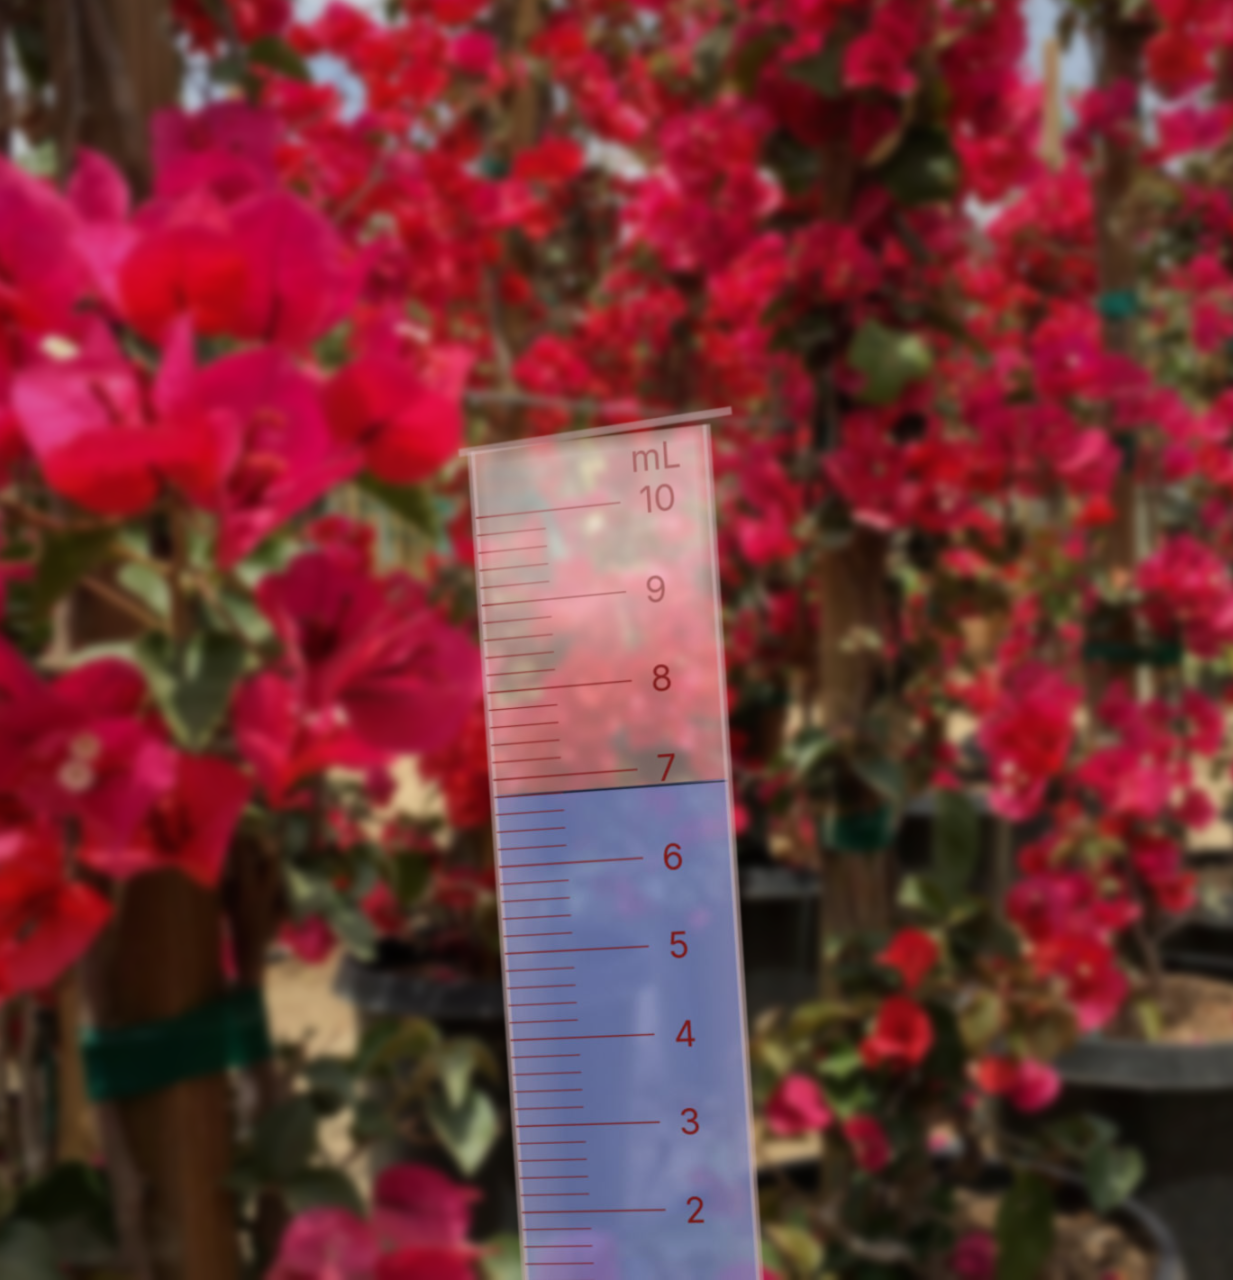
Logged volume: 6.8 mL
